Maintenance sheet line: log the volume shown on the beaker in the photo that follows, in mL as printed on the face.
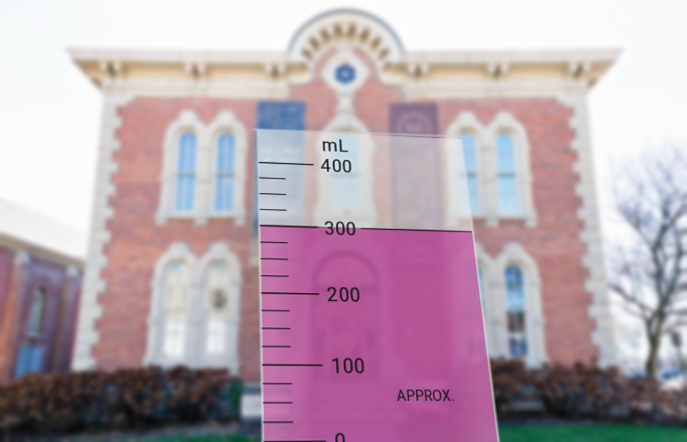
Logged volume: 300 mL
